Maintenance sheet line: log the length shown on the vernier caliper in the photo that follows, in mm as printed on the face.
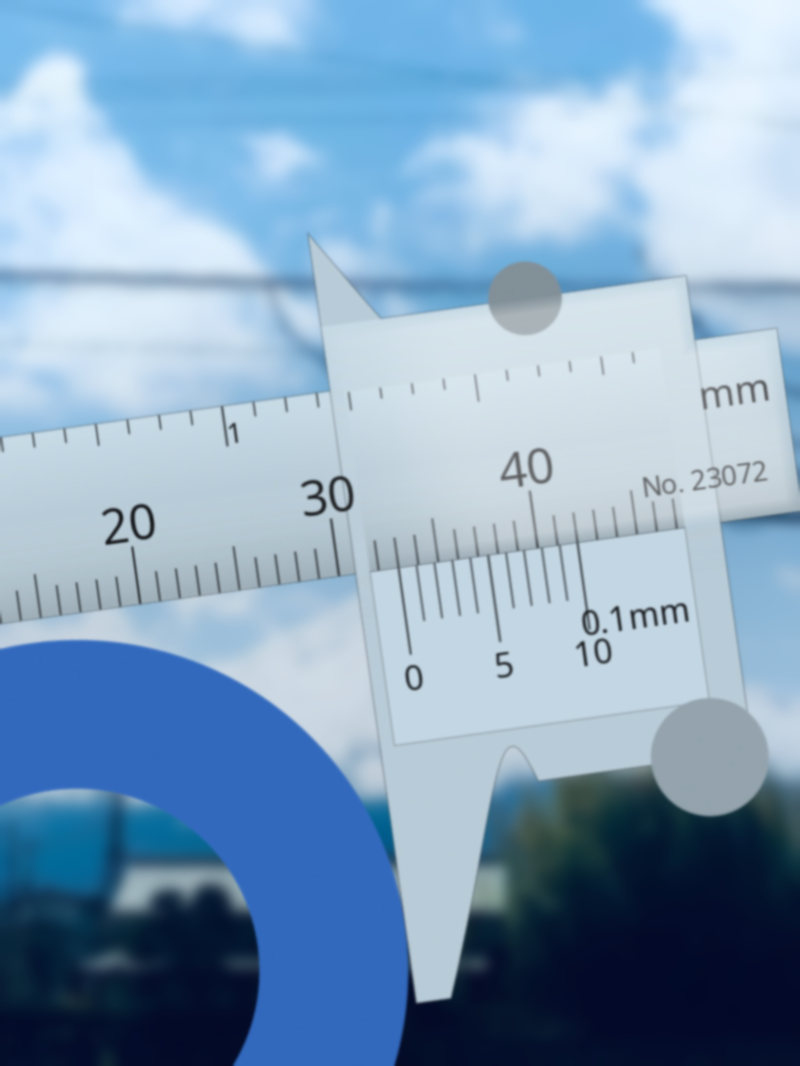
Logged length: 33.0 mm
